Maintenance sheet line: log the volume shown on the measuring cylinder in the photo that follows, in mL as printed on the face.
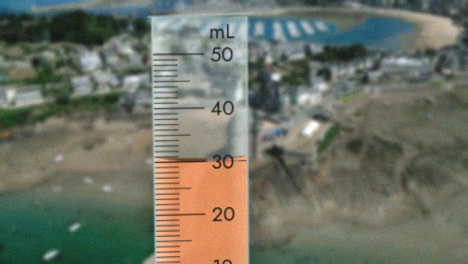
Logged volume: 30 mL
